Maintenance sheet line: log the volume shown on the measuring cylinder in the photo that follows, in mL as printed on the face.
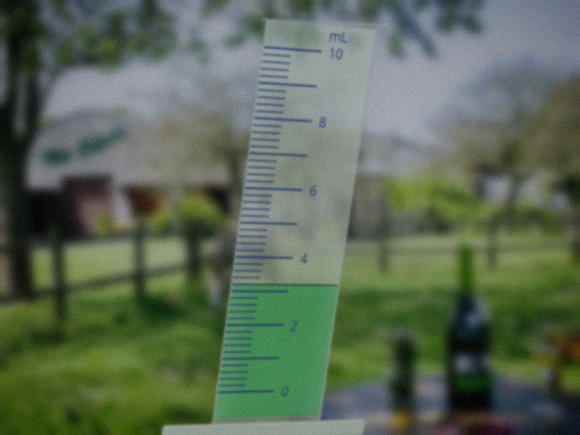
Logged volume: 3.2 mL
